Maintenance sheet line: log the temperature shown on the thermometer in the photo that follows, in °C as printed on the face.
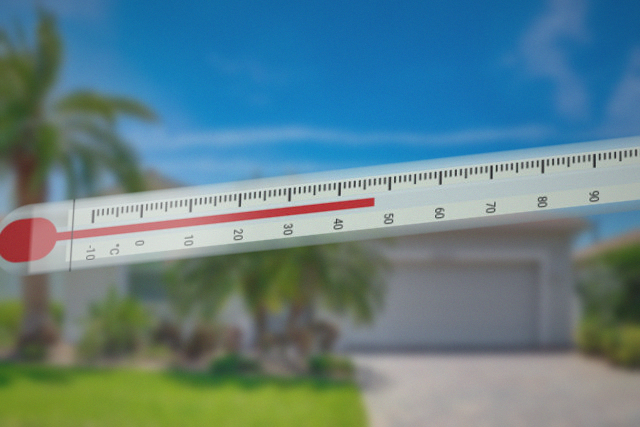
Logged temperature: 47 °C
